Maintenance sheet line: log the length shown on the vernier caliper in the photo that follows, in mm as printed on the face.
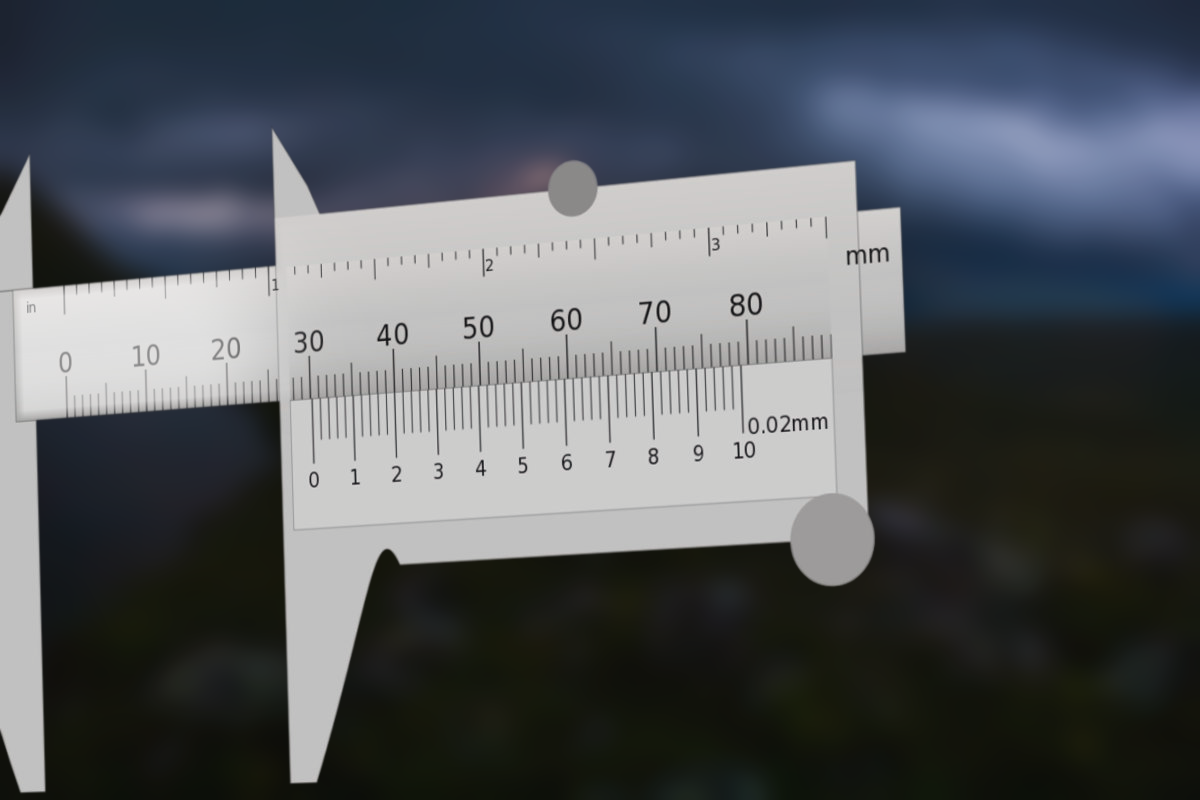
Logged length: 30.2 mm
